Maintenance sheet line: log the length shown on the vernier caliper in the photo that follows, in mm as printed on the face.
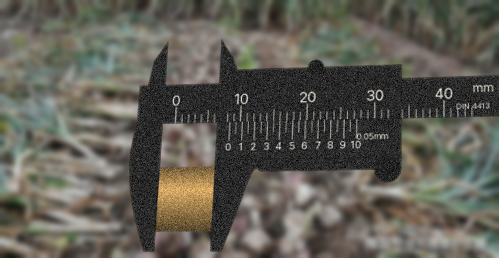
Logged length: 8.4 mm
